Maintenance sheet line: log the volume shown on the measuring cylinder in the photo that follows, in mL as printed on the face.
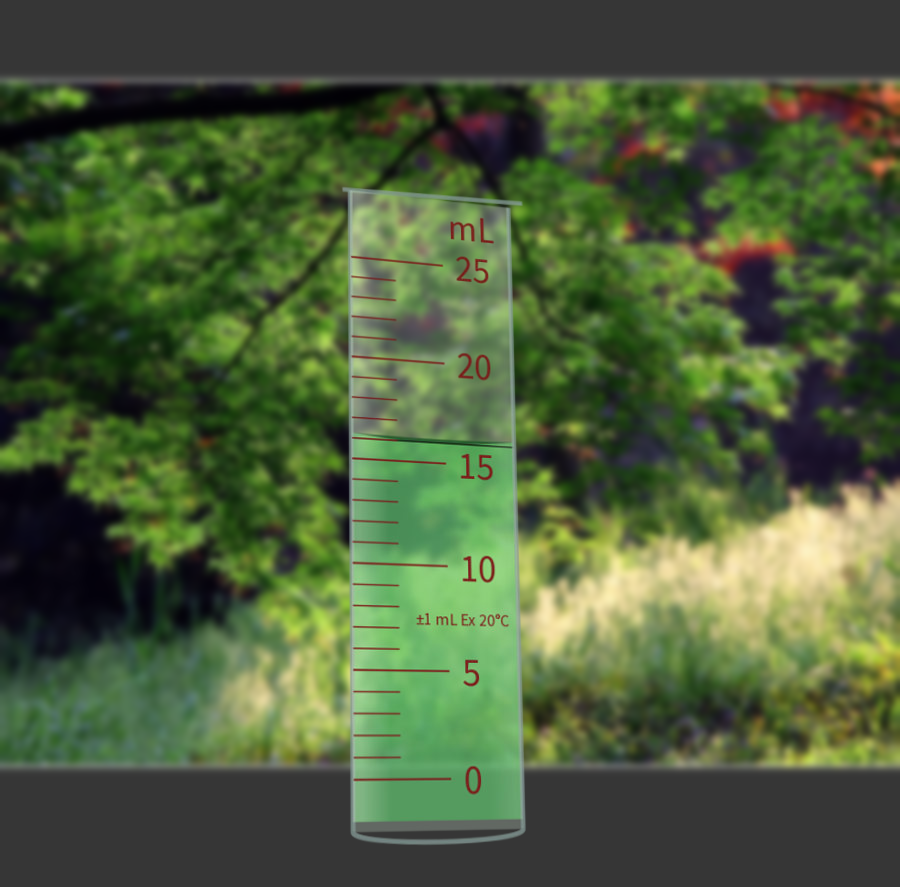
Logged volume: 16 mL
